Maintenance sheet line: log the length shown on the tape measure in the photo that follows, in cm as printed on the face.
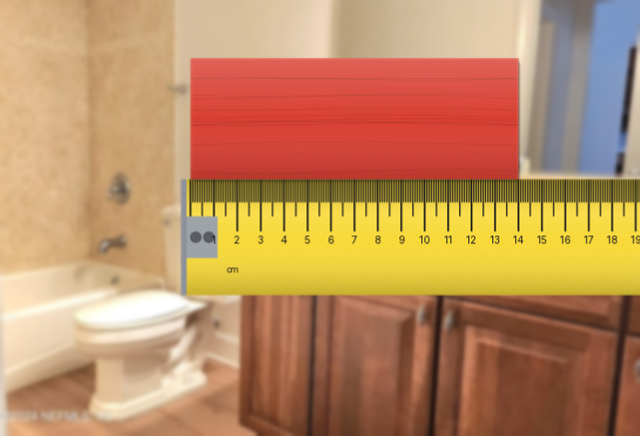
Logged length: 14 cm
